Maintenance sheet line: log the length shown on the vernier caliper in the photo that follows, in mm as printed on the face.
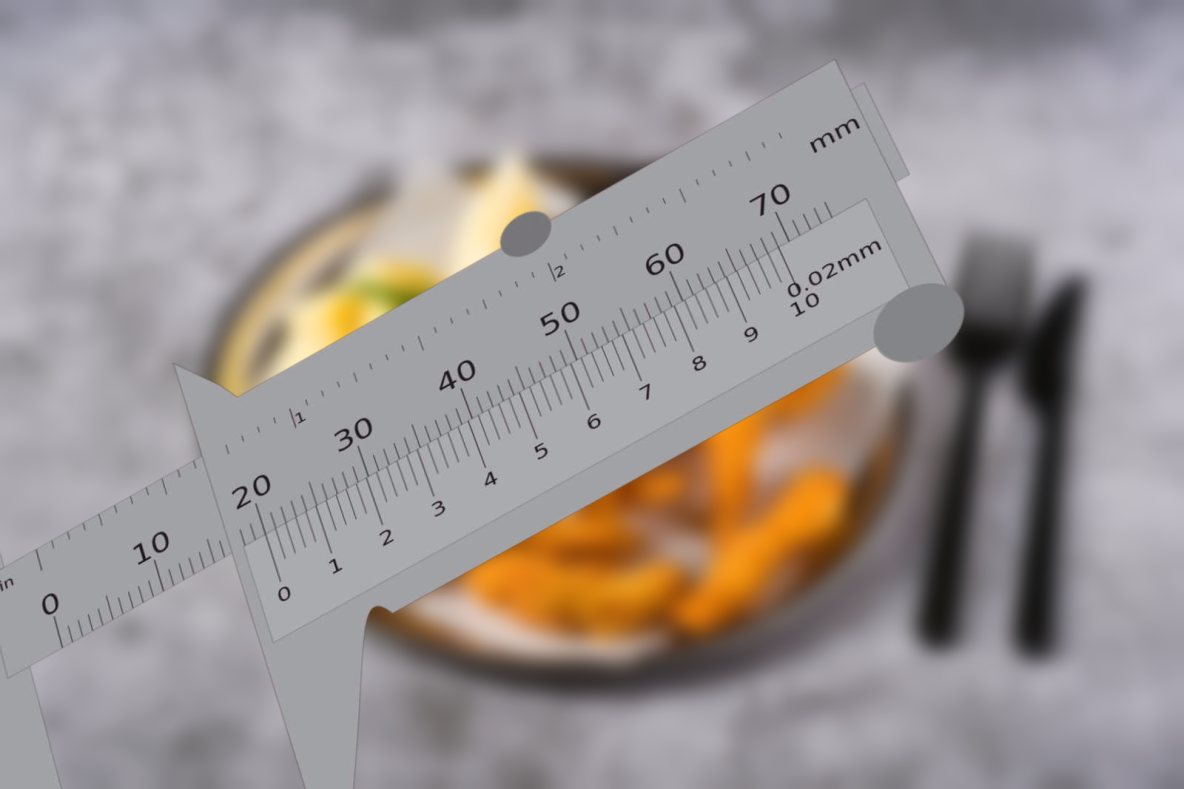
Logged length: 20.0 mm
